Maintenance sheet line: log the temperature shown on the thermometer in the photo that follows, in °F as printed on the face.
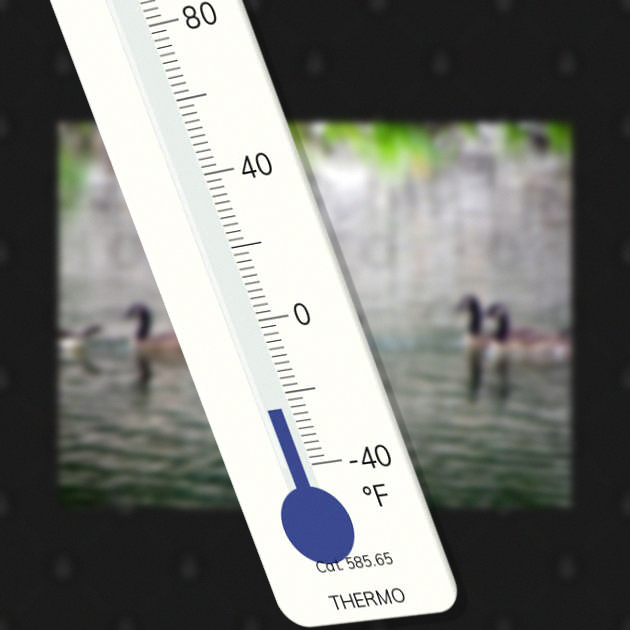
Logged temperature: -24 °F
